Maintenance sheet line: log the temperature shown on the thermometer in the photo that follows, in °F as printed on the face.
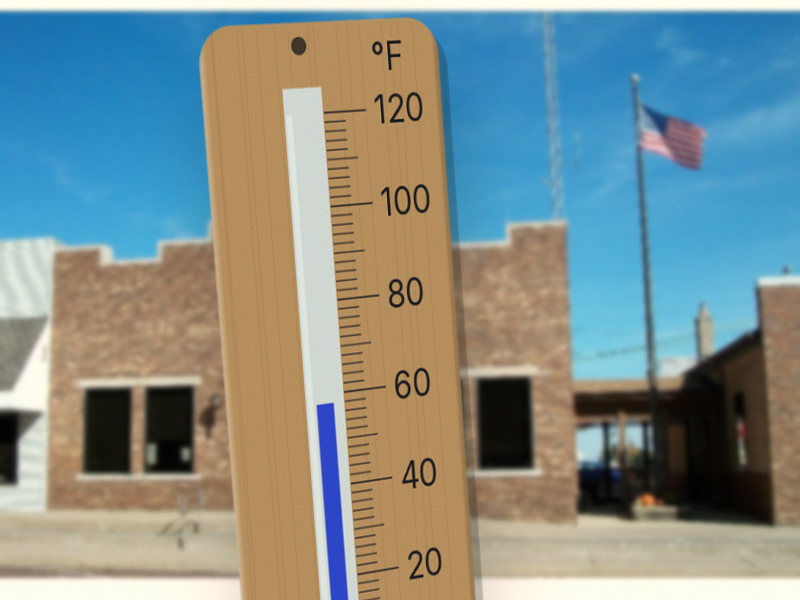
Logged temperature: 58 °F
